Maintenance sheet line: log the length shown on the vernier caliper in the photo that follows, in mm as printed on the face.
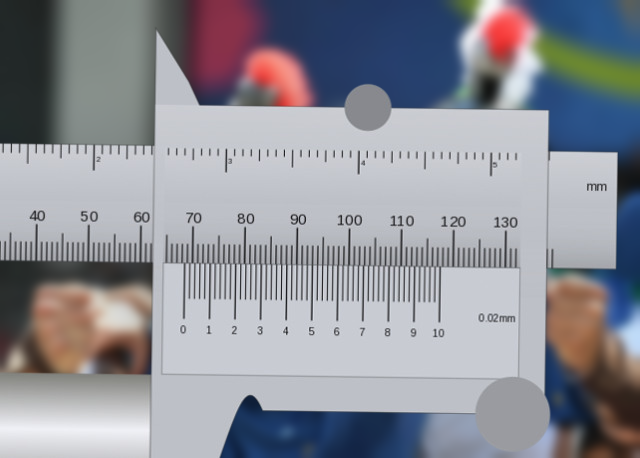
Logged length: 68.5 mm
